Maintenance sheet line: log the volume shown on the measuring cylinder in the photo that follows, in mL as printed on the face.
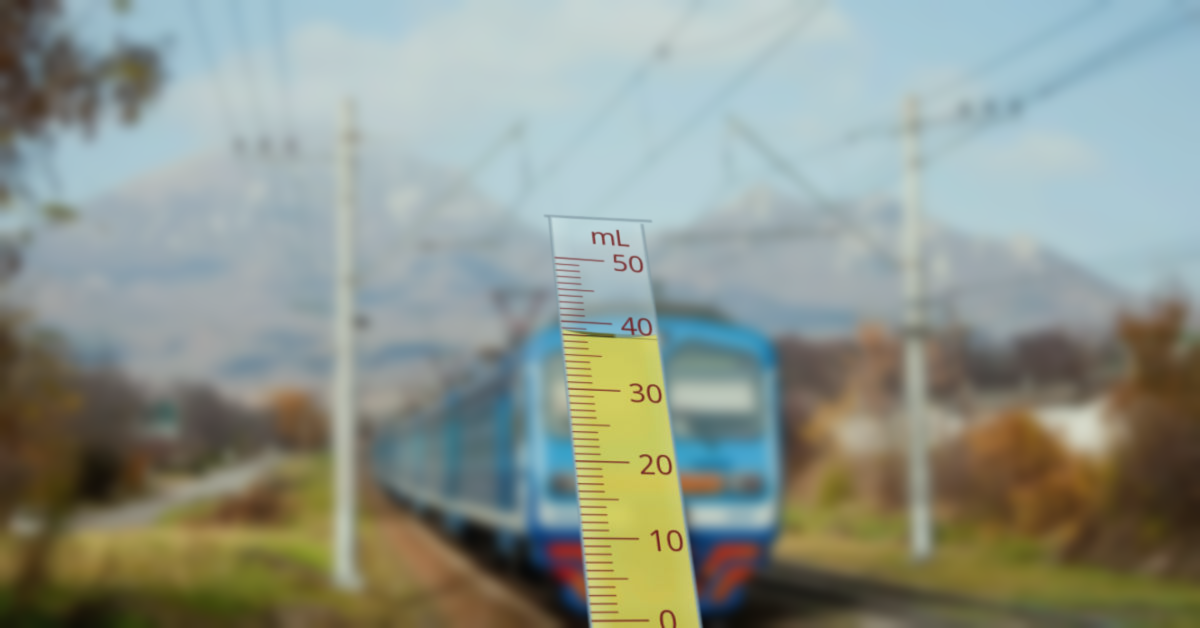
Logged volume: 38 mL
